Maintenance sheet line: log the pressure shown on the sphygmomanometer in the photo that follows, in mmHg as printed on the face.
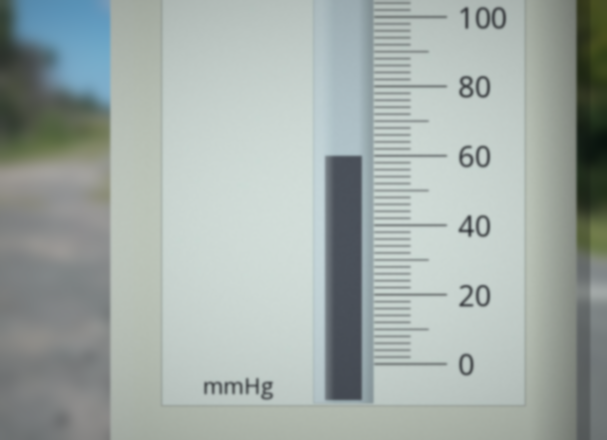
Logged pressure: 60 mmHg
